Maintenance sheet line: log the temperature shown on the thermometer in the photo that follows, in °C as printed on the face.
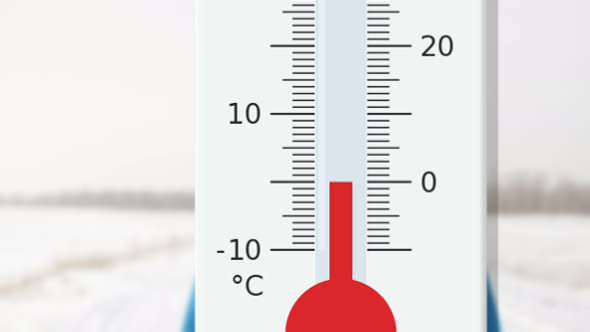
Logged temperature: 0 °C
